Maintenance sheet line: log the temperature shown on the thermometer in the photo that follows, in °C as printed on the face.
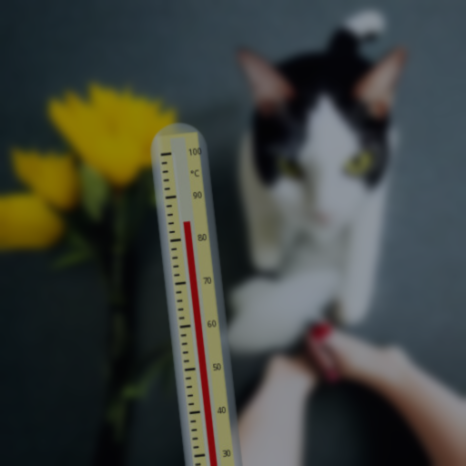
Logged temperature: 84 °C
